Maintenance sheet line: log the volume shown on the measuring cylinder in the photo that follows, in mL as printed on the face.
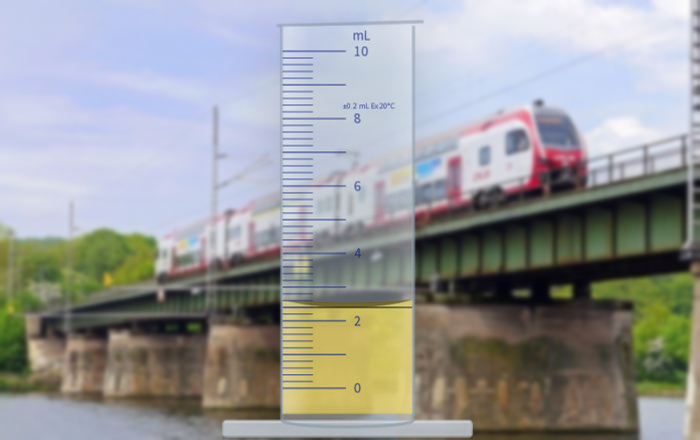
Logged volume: 2.4 mL
